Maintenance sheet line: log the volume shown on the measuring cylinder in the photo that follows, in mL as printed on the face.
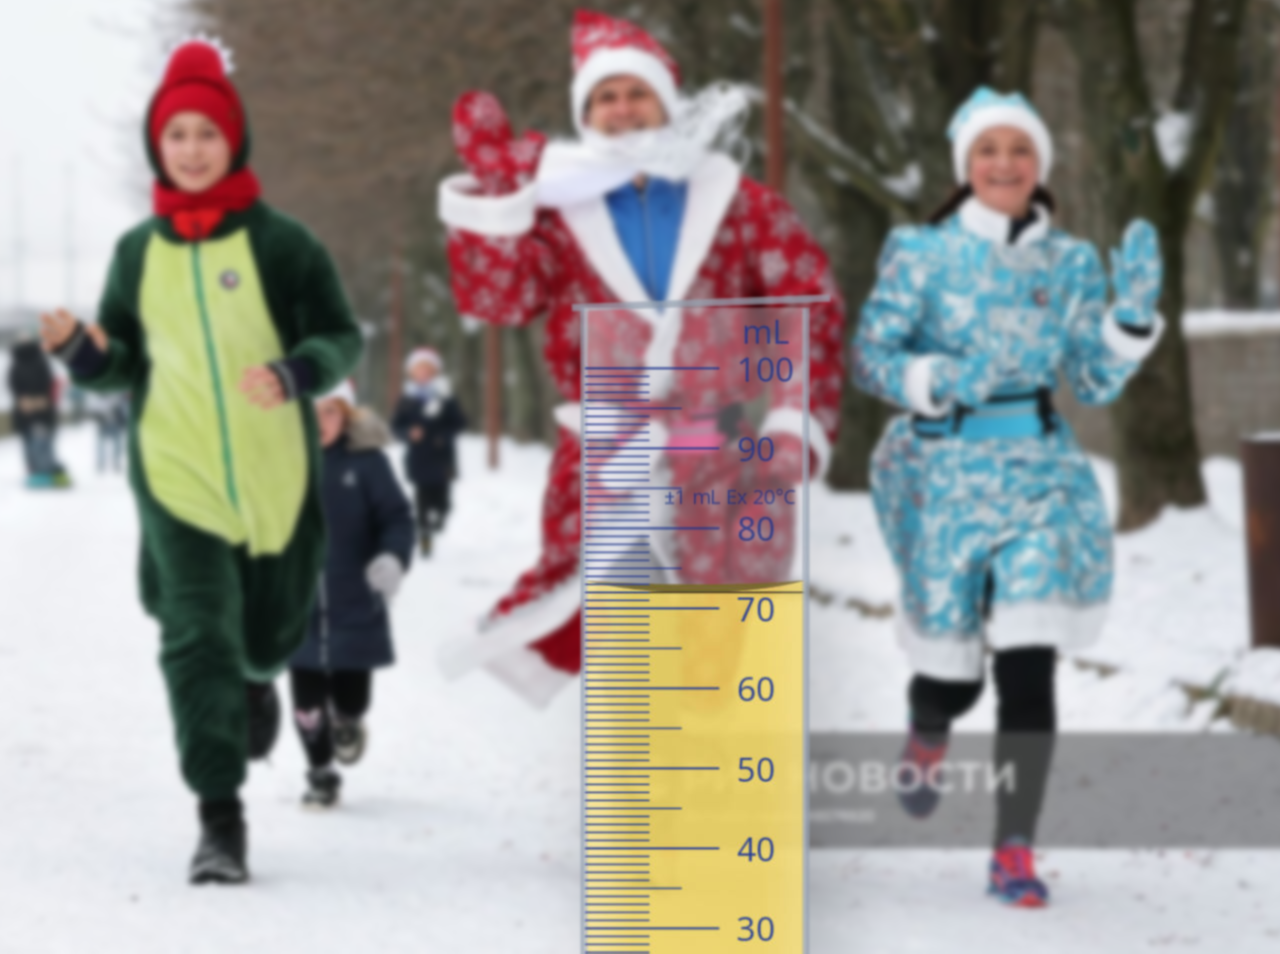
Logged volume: 72 mL
